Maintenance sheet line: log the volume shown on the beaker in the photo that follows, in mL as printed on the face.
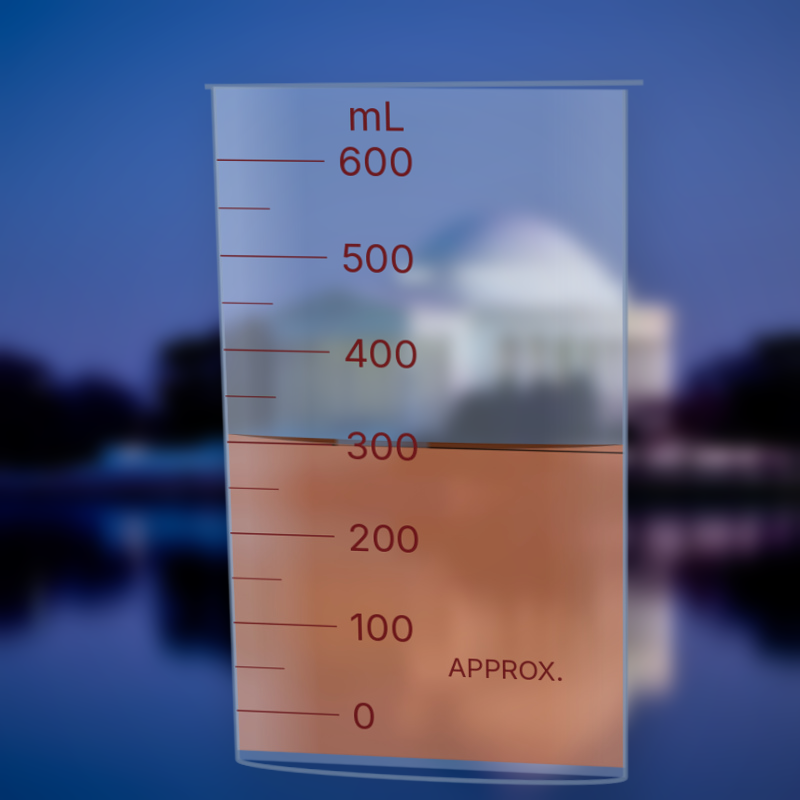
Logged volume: 300 mL
